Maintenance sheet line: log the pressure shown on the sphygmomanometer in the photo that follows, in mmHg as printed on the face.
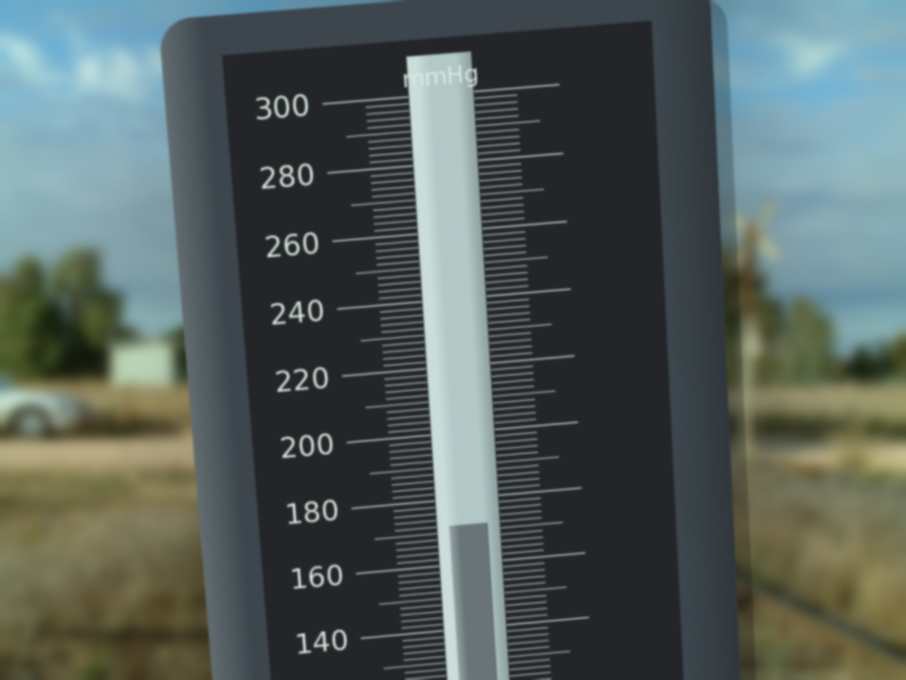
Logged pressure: 172 mmHg
